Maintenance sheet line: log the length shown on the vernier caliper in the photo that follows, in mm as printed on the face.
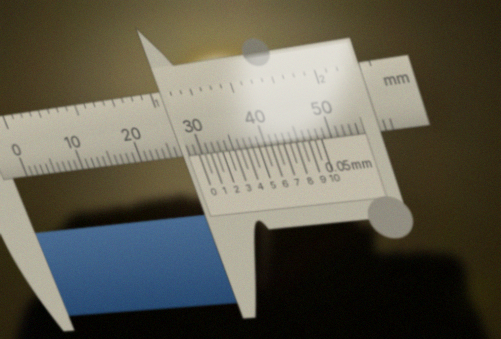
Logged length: 29.5 mm
